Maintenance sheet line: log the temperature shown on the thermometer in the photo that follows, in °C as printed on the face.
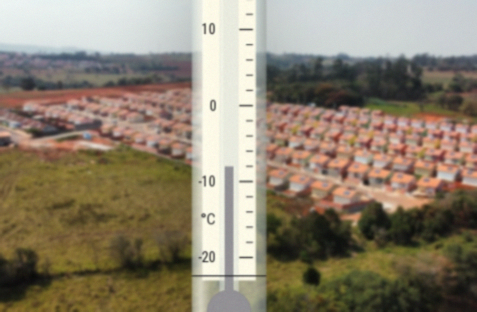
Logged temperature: -8 °C
